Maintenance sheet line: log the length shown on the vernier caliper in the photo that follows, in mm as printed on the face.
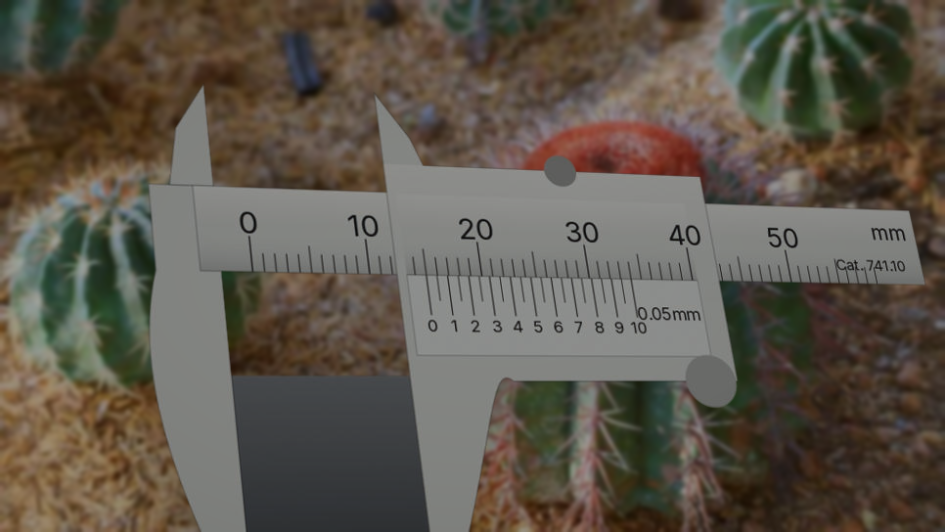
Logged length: 15.0 mm
